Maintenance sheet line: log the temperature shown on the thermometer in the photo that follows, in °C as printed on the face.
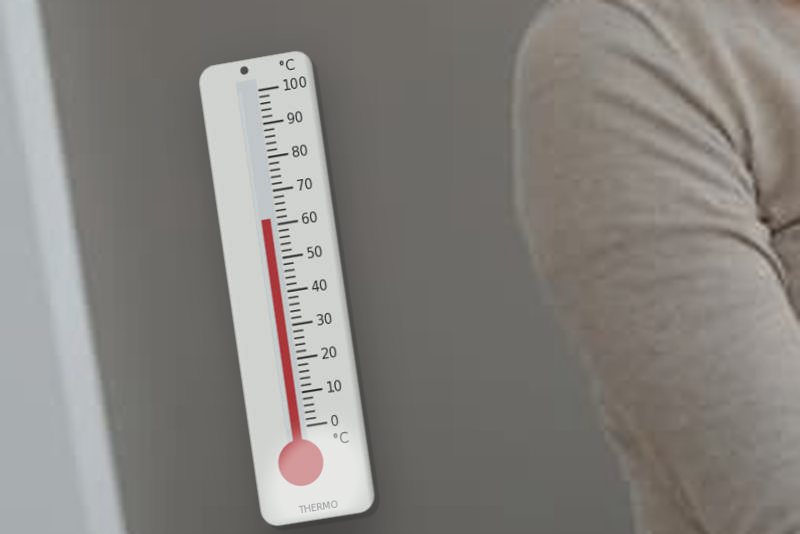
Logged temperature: 62 °C
